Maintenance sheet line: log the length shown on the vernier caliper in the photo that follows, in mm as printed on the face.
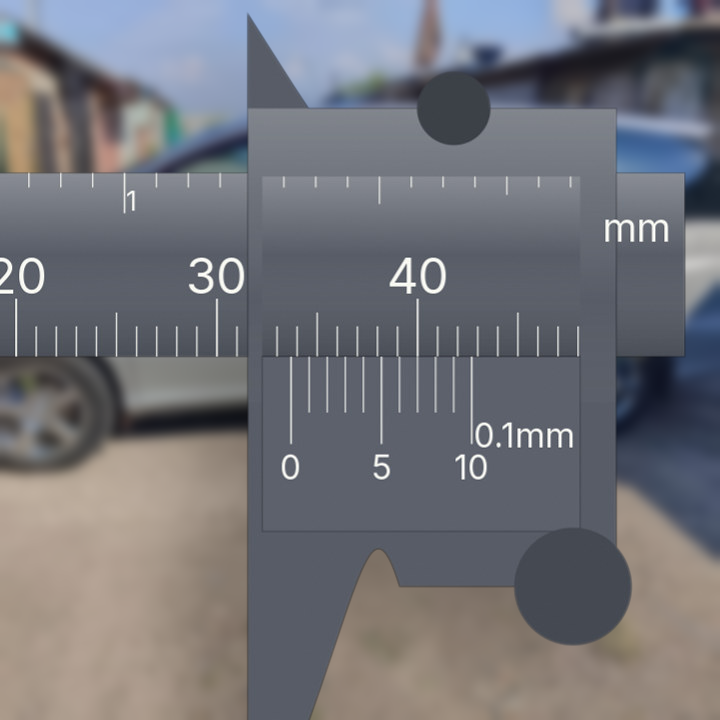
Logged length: 33.7 mm
